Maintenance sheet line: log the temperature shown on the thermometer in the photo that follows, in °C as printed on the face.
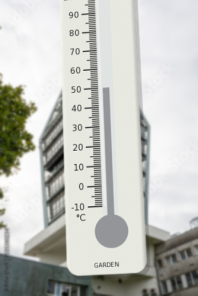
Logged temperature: 50 °C
